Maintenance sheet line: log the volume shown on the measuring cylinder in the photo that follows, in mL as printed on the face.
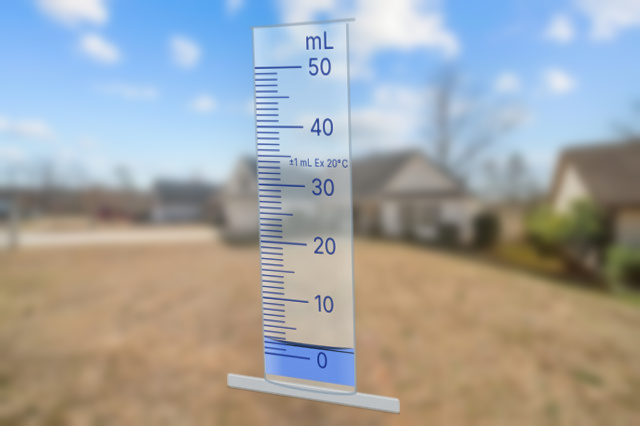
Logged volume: 2 mL
